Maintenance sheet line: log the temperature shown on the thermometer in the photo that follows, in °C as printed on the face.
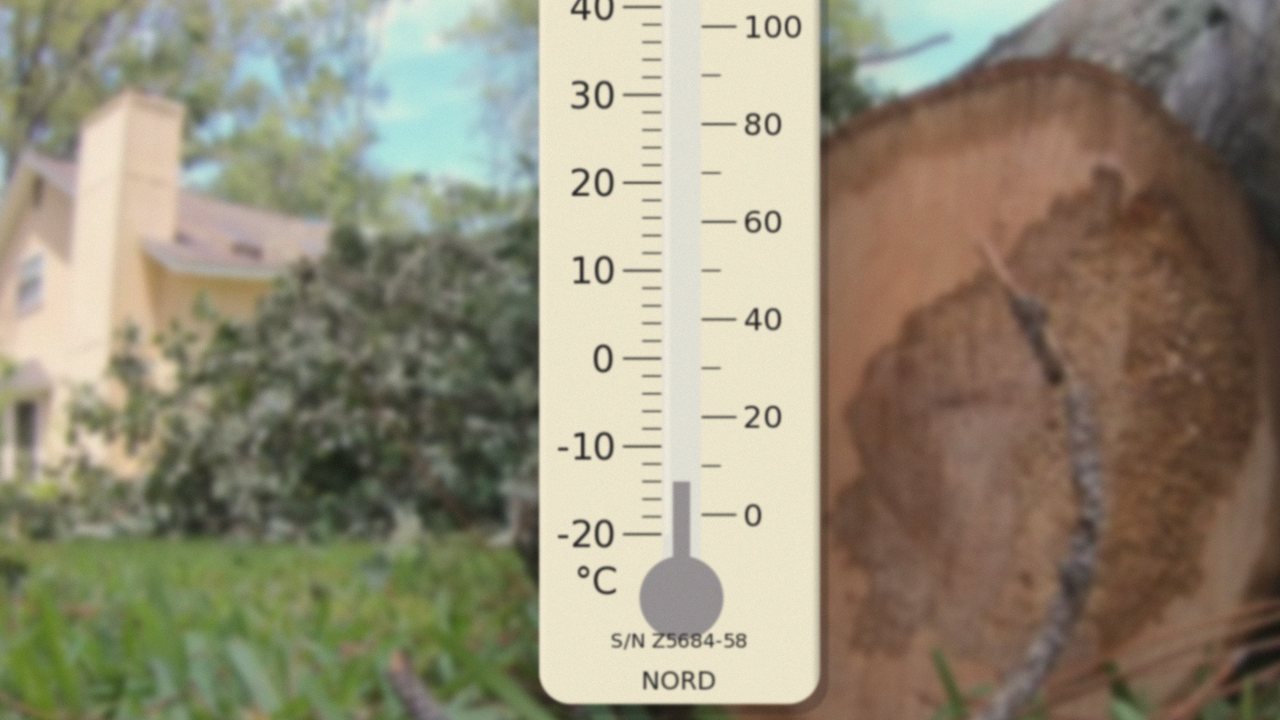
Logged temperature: -14 °C
